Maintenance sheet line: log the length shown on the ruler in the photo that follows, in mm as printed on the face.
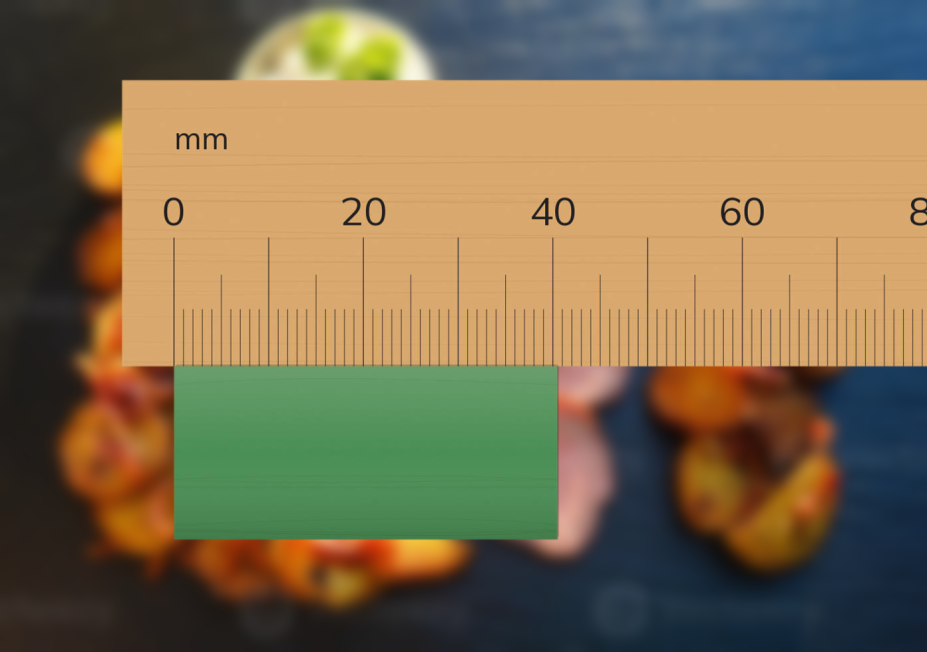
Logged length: 40.5 mm
